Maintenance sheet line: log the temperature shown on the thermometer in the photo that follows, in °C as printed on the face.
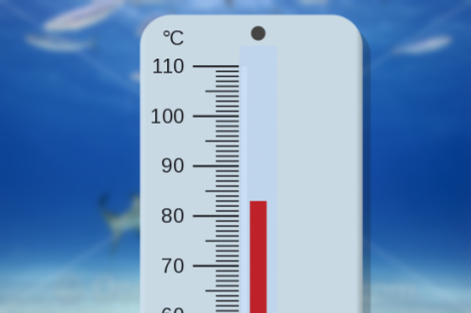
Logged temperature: 83 °C
